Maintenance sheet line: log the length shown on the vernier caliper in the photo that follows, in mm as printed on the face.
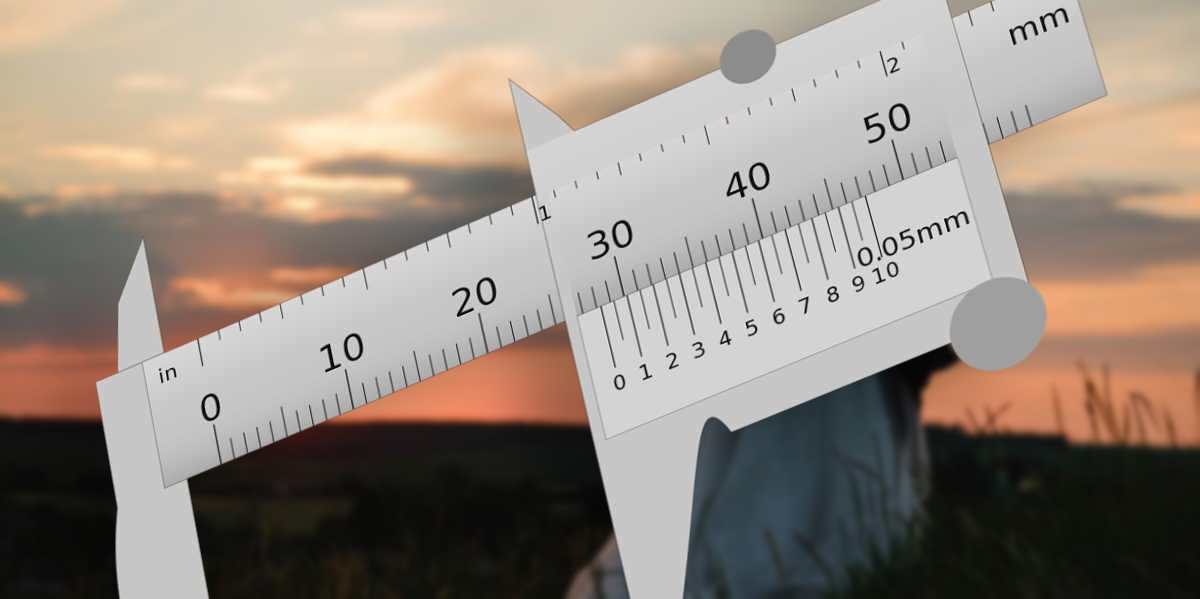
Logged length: 28.3 mm
